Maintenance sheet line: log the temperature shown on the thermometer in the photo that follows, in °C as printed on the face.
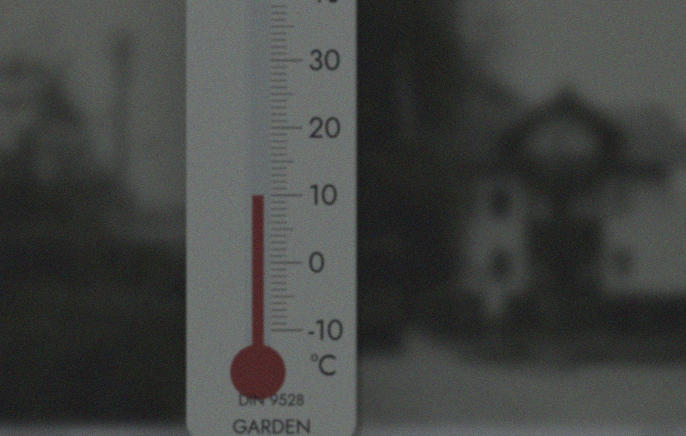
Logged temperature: 10 °C
